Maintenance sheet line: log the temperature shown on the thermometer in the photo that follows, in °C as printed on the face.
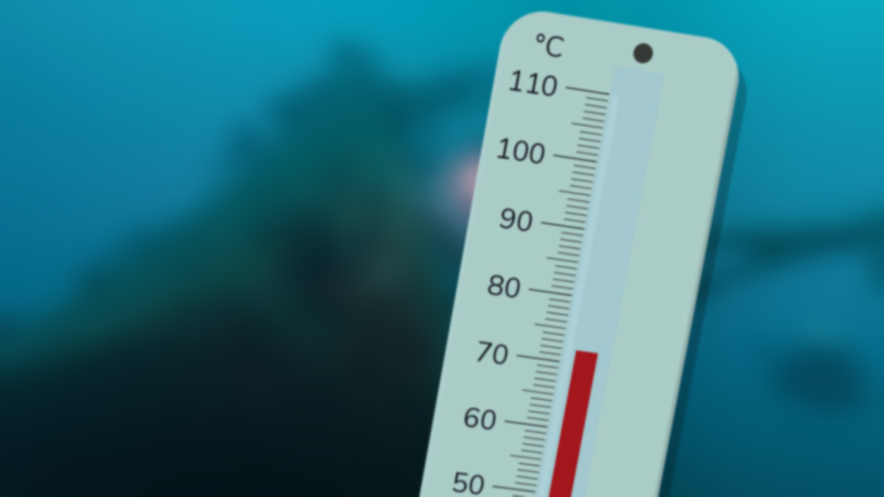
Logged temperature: 72 °C
